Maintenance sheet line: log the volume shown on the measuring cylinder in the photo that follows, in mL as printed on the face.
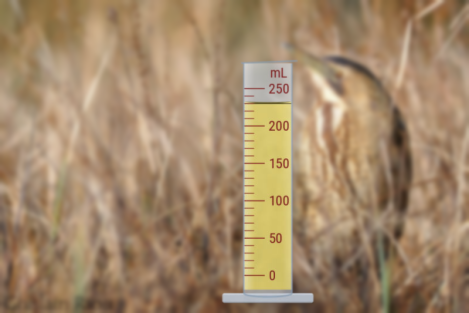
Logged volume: 230 mL
